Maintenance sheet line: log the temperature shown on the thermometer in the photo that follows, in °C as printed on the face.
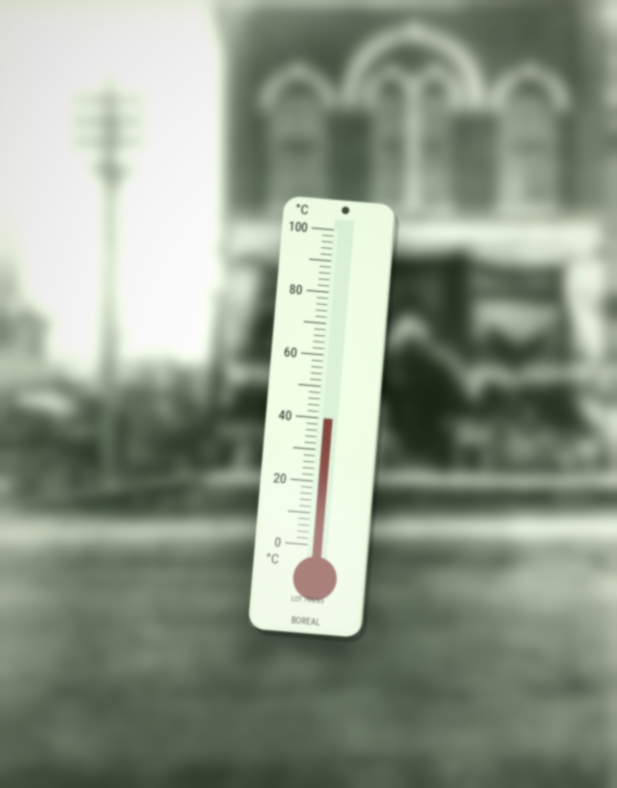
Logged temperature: 40 °C
